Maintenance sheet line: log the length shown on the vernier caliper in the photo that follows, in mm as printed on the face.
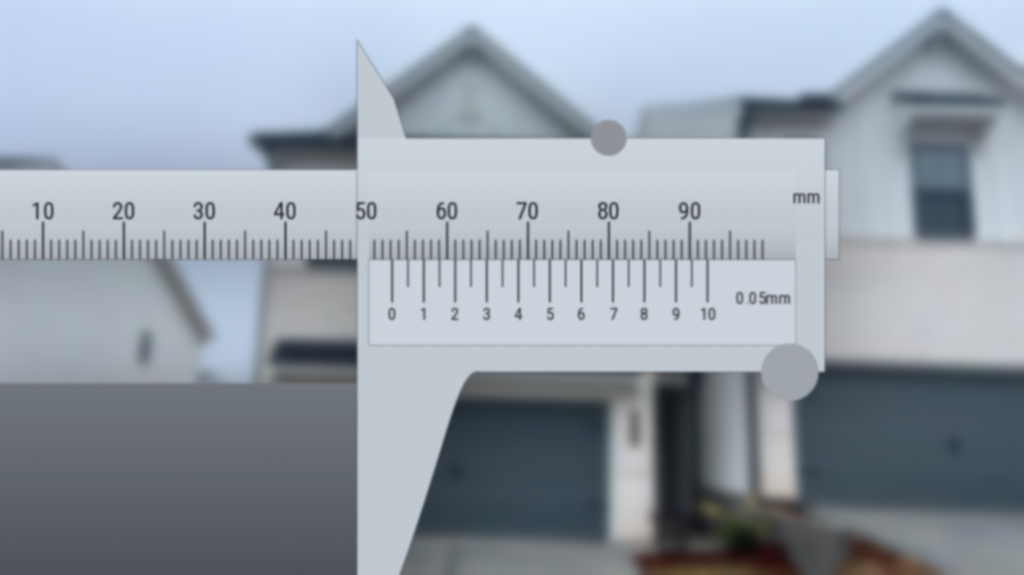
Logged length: 53.2 mm
